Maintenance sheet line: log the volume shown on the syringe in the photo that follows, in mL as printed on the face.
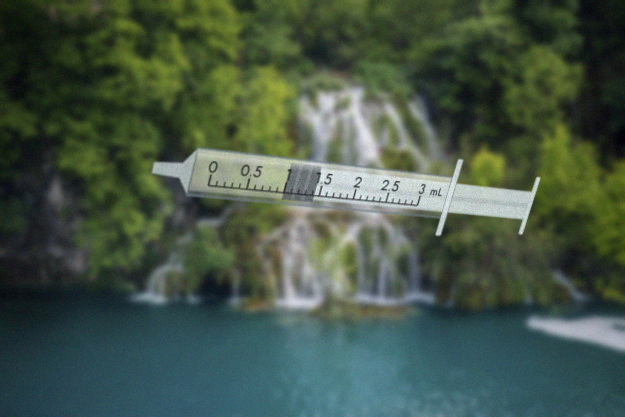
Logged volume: 1 mL
